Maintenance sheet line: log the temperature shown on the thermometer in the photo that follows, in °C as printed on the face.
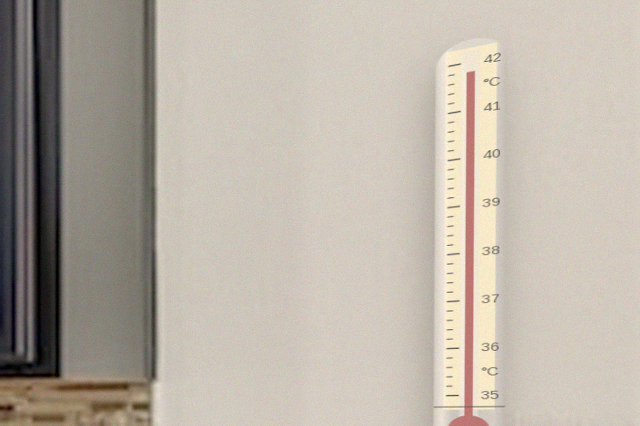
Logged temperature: 41.8 °C
